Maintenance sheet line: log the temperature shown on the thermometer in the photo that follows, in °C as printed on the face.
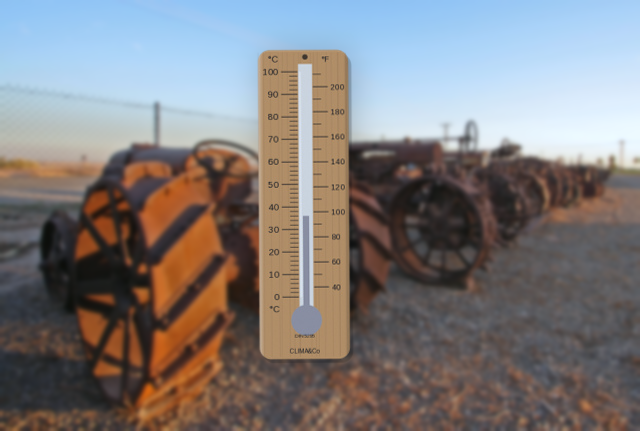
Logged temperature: 36 °C
